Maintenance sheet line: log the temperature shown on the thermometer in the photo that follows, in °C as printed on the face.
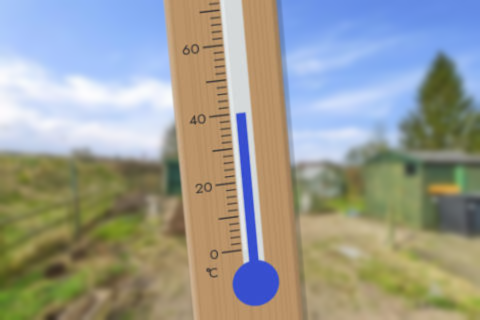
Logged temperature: 40 °C
